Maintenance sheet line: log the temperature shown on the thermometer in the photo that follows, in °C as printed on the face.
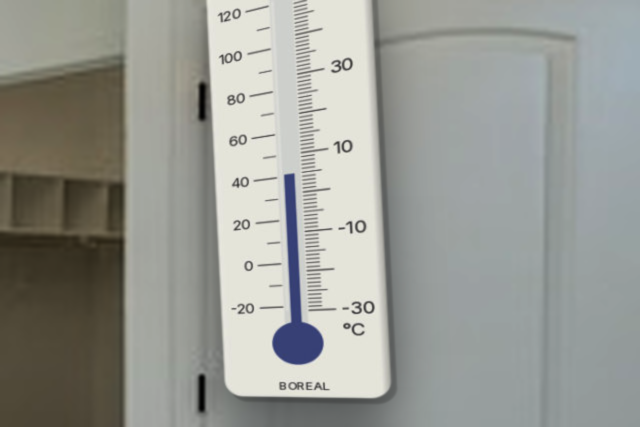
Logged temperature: 5 °C
